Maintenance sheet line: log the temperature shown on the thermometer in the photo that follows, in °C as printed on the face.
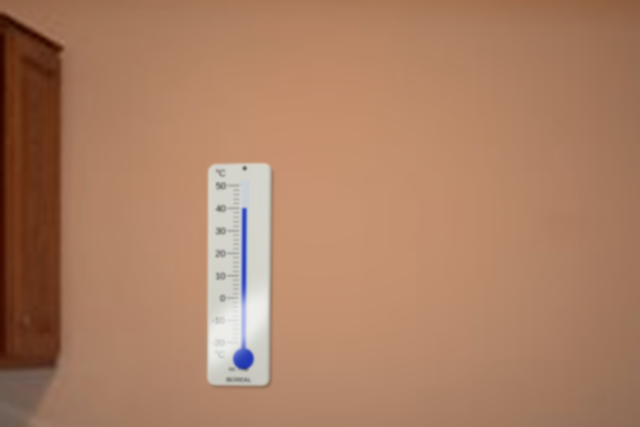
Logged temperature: 40 °C
